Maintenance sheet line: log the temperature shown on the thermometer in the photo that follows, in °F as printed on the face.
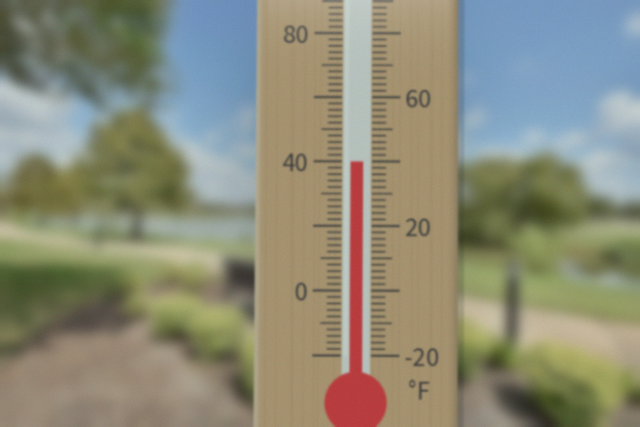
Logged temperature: 40 °F
